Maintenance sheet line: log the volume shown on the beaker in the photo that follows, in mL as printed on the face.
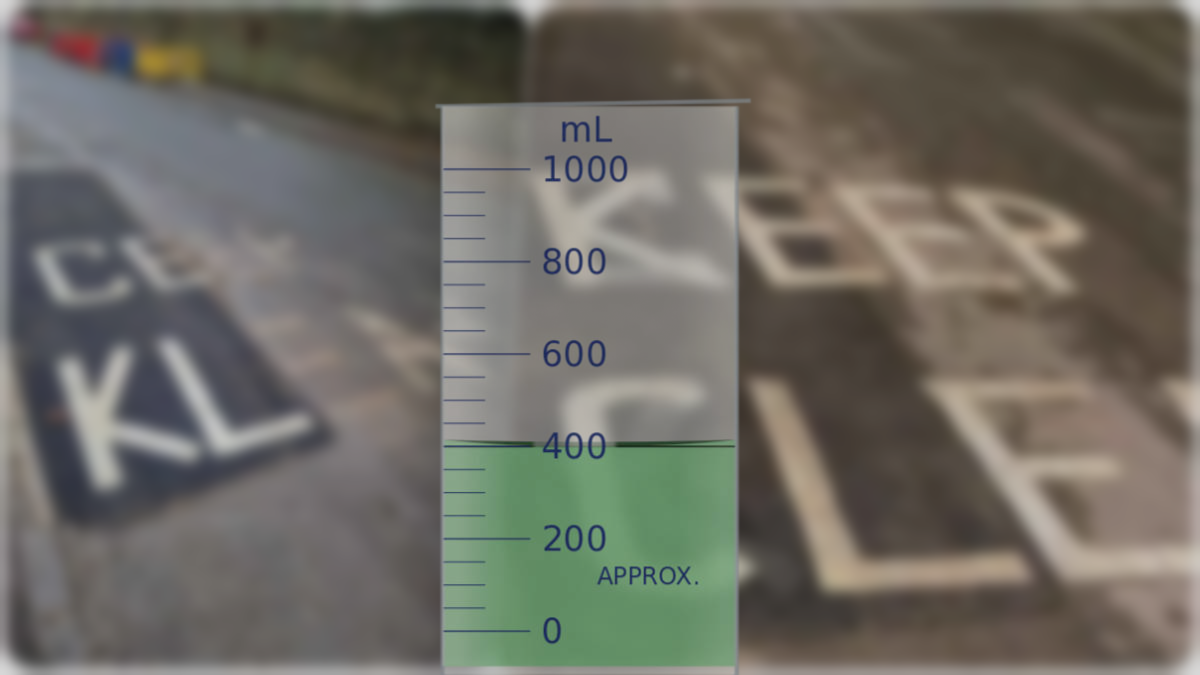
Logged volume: 400 mL
